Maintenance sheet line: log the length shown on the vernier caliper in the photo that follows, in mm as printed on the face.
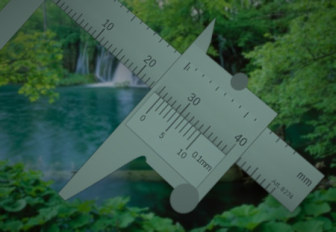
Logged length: 25.6 mm
